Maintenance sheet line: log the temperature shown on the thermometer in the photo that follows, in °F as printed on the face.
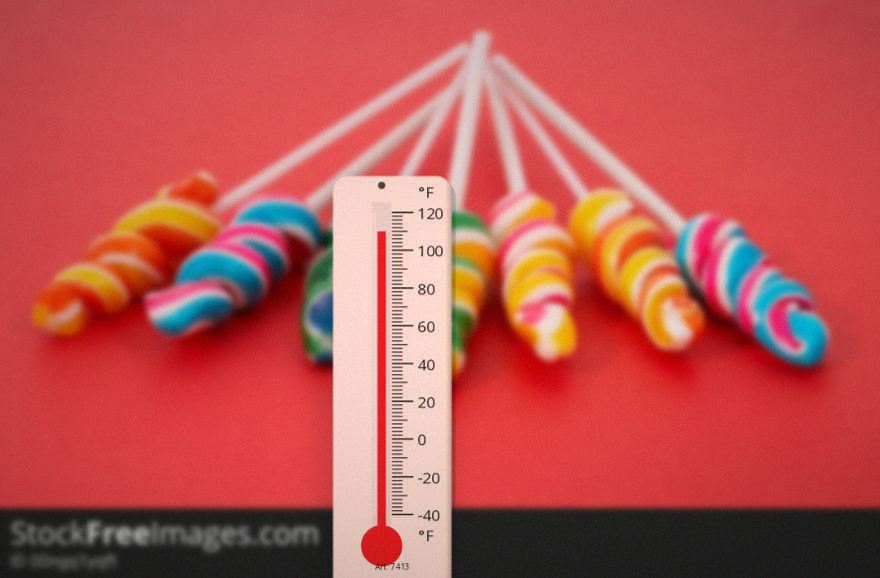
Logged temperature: 110 °F
